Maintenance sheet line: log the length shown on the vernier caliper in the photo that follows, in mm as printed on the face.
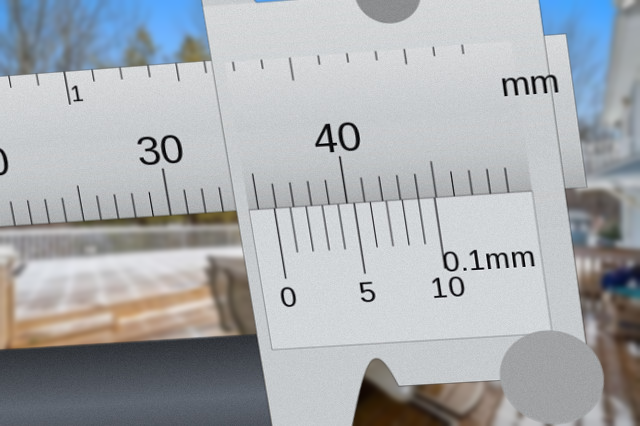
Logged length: 35.9 mm
